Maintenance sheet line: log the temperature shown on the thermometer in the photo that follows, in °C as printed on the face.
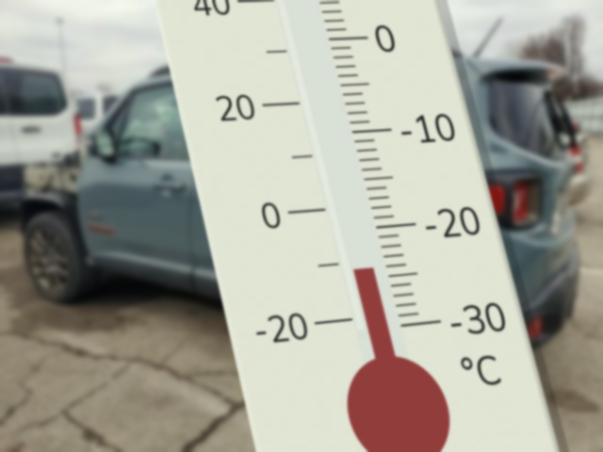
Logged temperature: -24 °C
